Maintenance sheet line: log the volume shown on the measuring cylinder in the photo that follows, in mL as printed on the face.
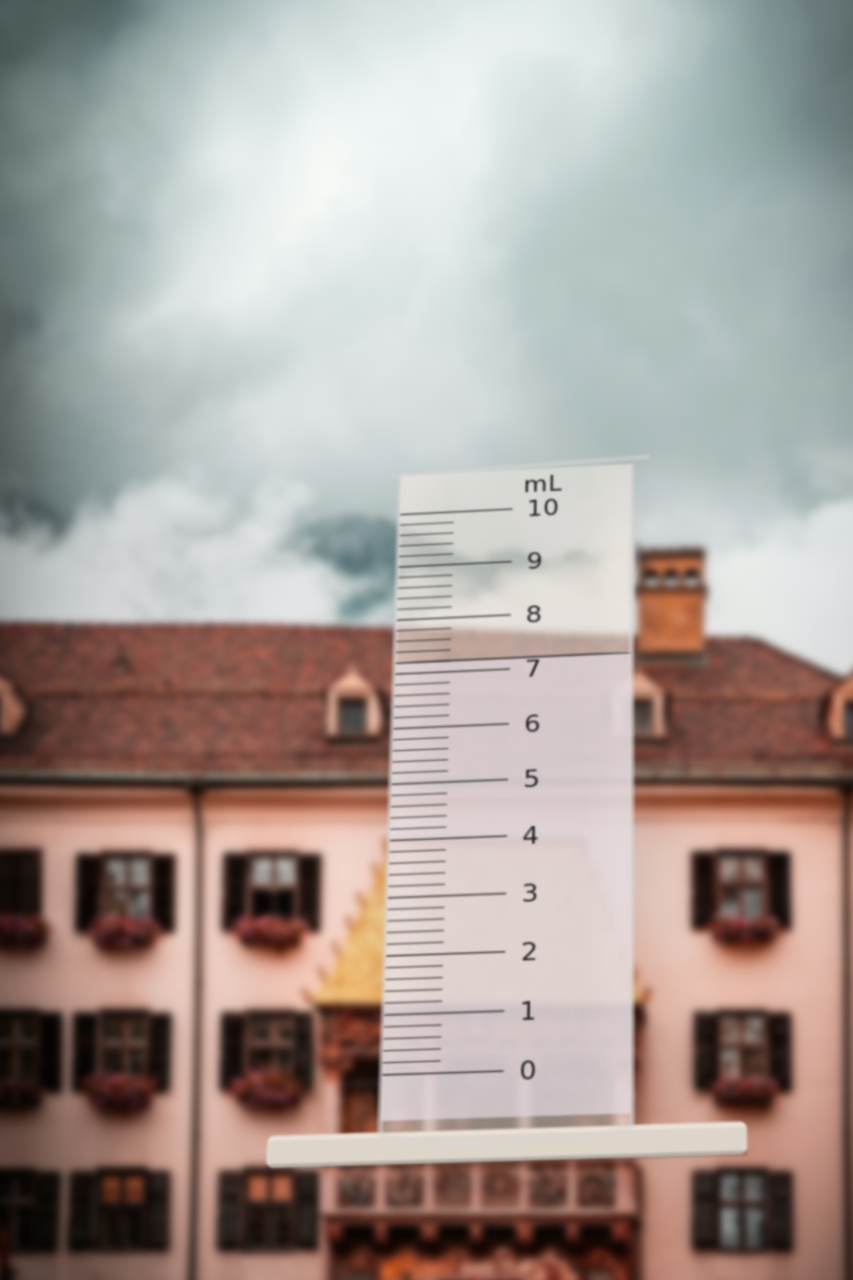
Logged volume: 7.2 mL
